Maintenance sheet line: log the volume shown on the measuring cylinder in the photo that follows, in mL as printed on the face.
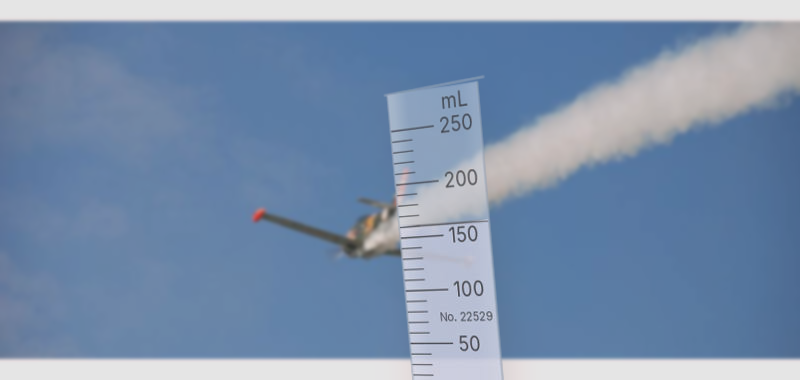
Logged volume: 160 mL
